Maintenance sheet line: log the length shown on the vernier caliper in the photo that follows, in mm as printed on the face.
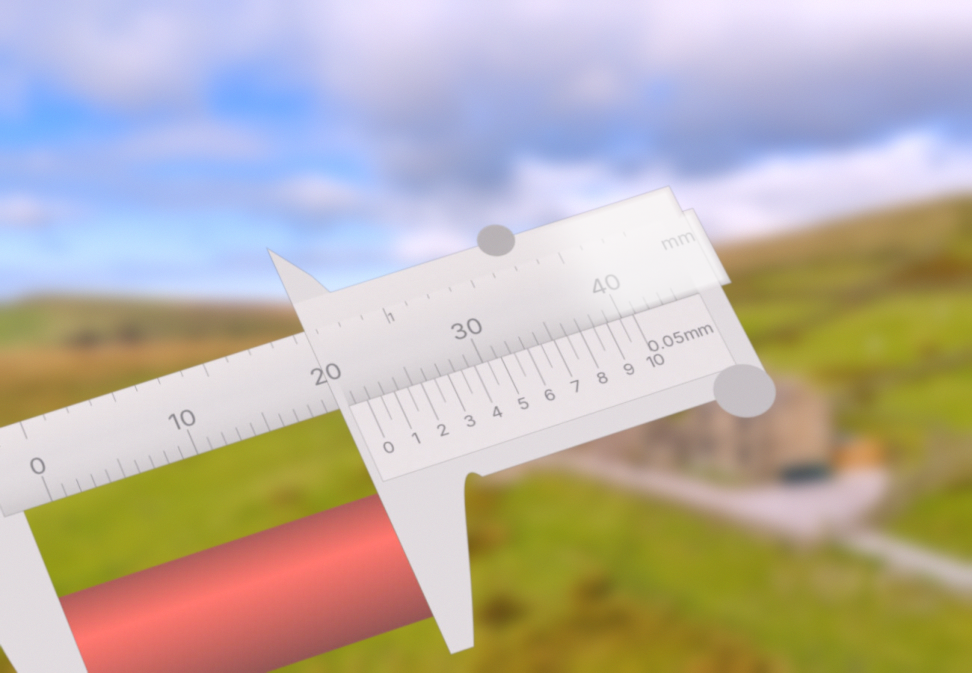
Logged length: 21.8 mm
